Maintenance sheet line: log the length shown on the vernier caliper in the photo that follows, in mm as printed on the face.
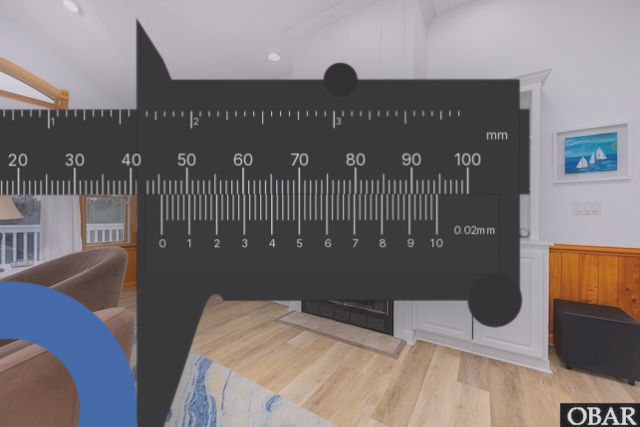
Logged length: 45.5 mm
